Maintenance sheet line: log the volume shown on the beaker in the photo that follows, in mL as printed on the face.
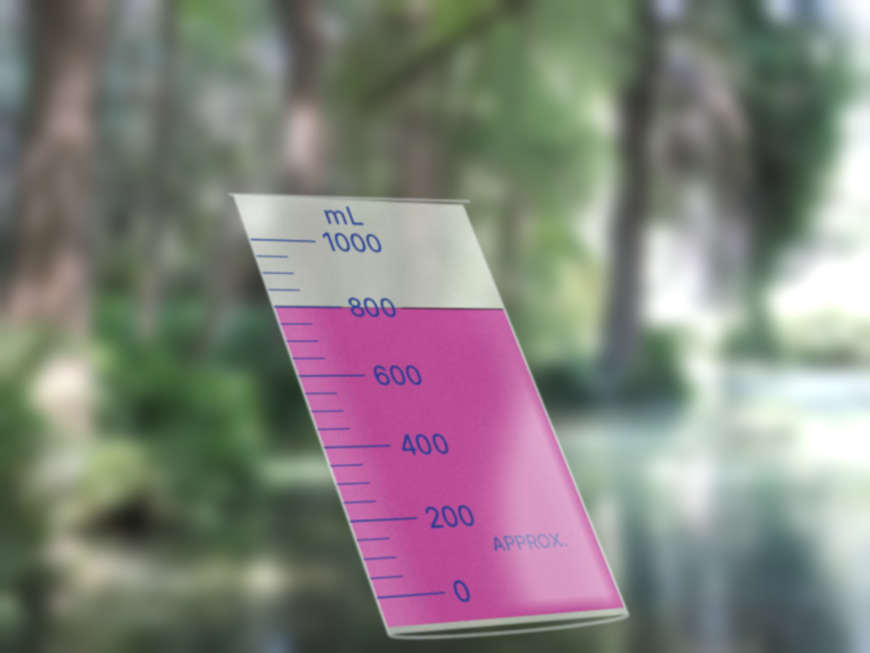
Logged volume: 800 mL
